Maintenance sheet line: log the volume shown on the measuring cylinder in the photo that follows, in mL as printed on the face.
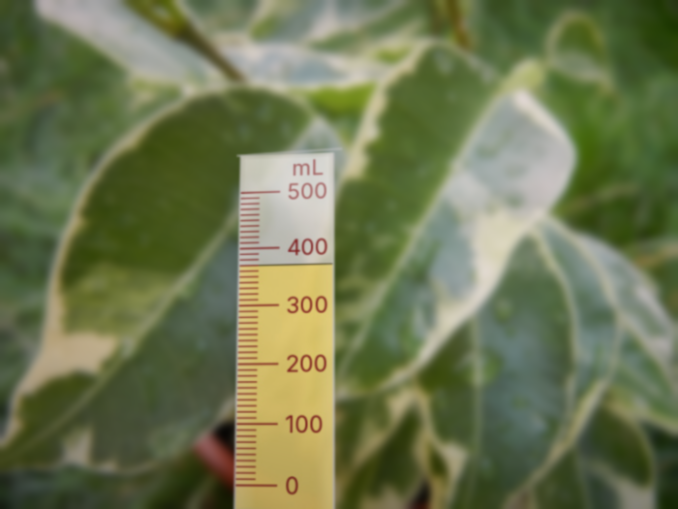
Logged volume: 370 mL
